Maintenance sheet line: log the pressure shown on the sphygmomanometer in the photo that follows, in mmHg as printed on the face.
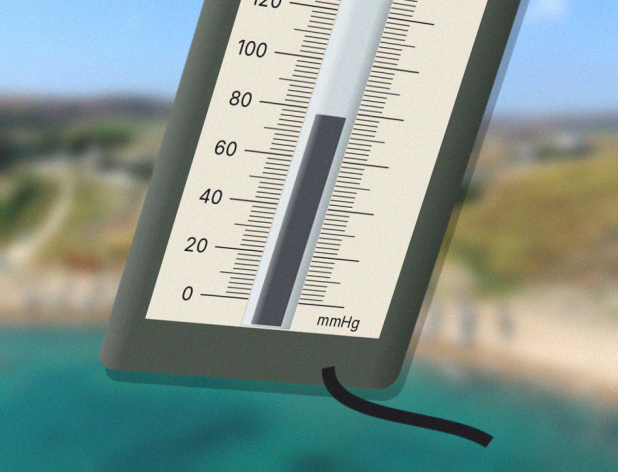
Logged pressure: 78 mmHg
